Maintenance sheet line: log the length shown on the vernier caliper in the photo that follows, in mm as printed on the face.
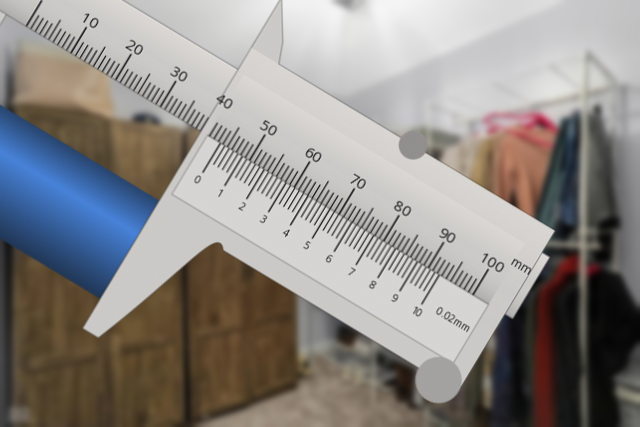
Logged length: 43.5 mm
